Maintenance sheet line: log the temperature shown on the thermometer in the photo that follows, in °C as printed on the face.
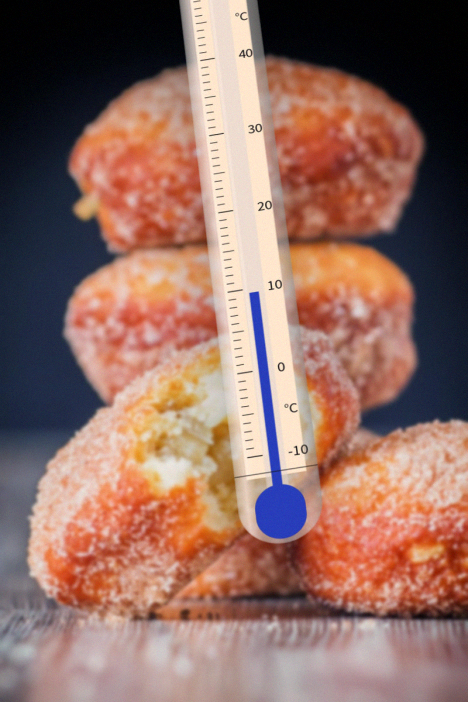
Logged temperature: 9.5 °C
